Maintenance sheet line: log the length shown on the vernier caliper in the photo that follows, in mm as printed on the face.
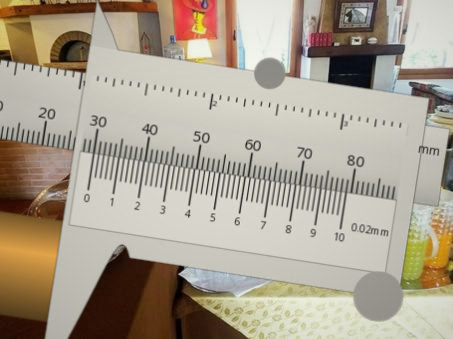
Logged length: 30.0 mm
